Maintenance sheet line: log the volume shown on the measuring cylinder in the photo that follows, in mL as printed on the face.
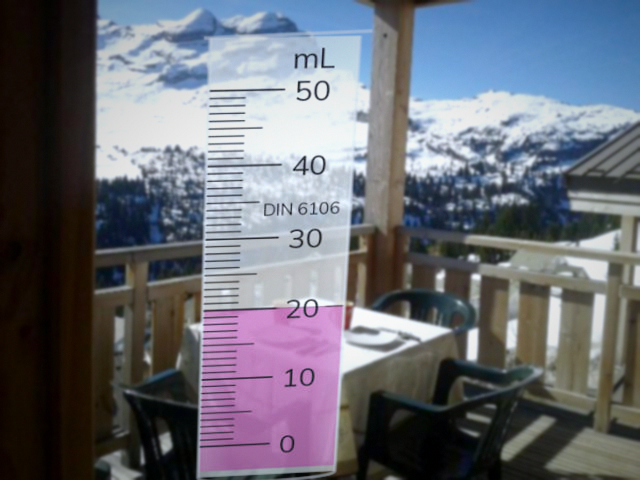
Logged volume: 20 mL
